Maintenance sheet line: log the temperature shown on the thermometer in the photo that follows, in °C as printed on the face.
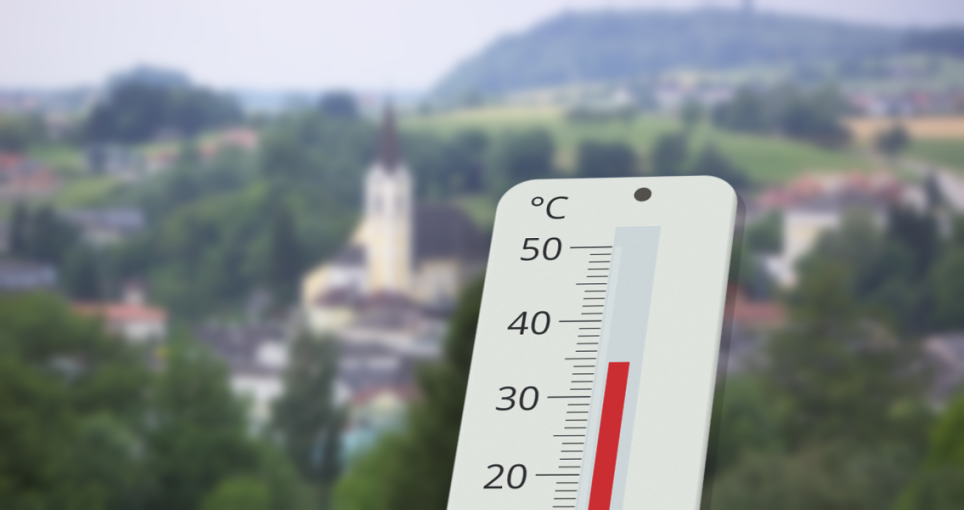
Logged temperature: 34.5 °C
